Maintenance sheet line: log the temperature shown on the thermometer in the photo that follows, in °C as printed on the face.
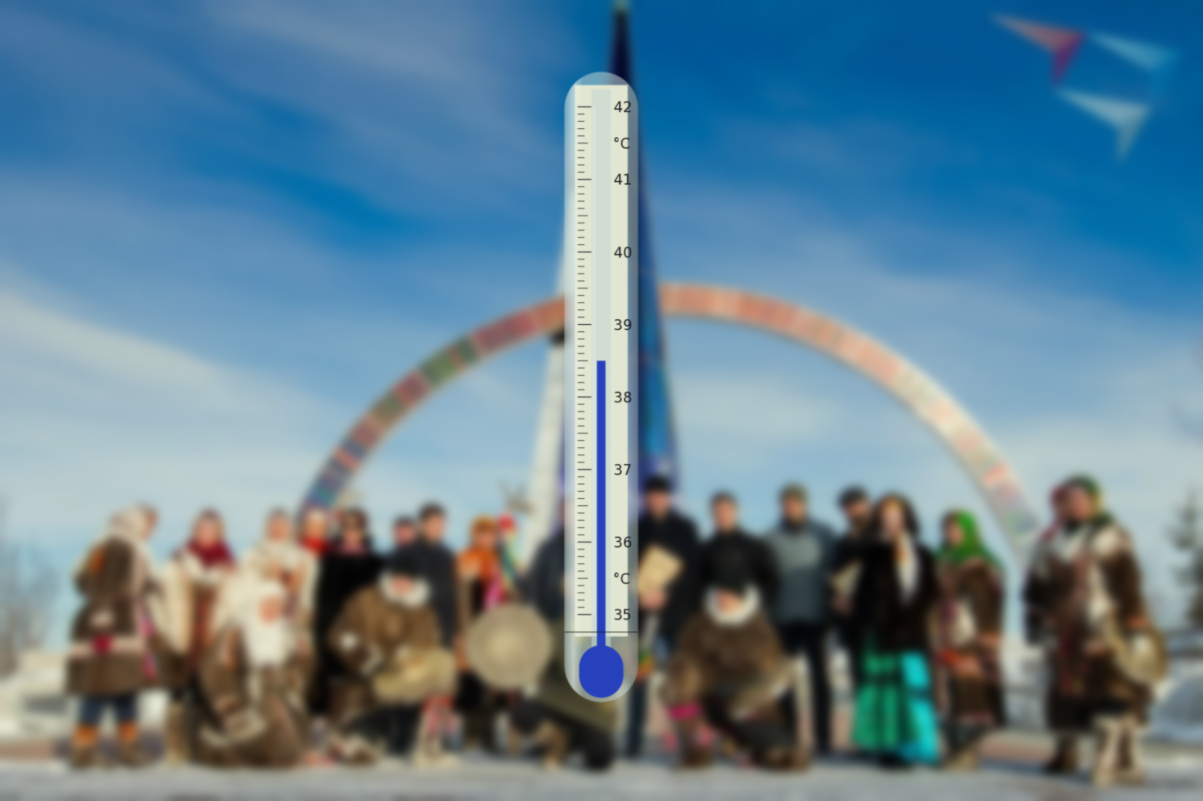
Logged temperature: 38.5 °C
